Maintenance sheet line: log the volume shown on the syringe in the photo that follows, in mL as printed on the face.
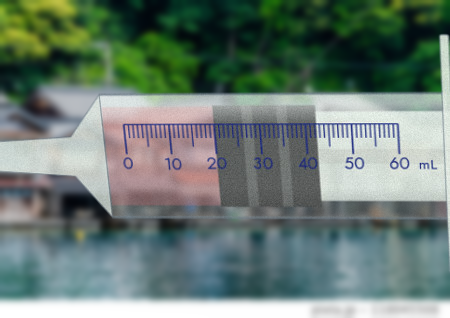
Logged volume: 20 mL
